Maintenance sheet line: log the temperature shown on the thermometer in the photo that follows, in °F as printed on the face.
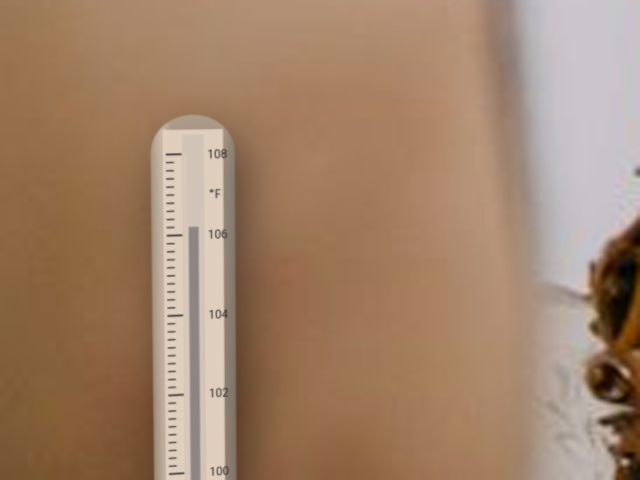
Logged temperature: 106.2 °F
